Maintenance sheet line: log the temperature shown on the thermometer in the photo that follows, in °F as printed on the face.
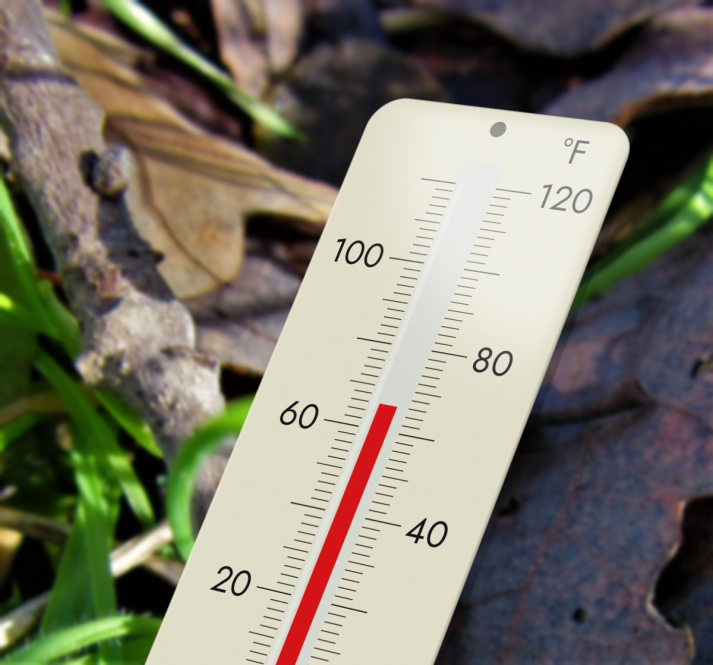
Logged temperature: 66 °F
